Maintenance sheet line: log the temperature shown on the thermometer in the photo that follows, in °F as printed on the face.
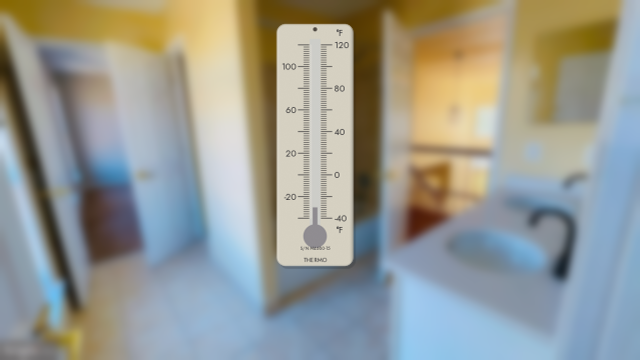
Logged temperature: -30 °F
